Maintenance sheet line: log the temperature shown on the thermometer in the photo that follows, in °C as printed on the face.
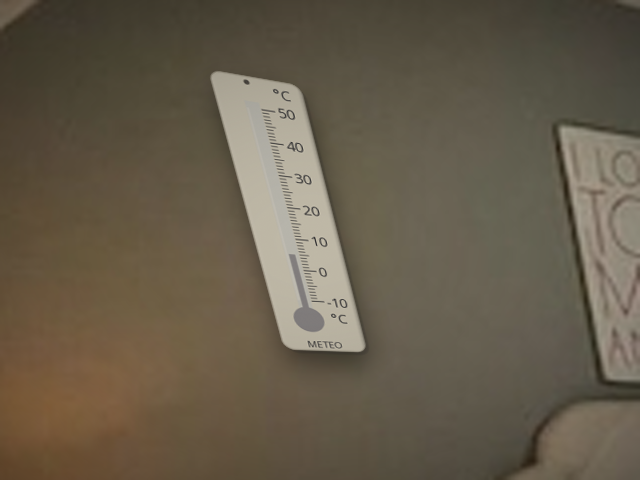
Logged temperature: 5 °C
